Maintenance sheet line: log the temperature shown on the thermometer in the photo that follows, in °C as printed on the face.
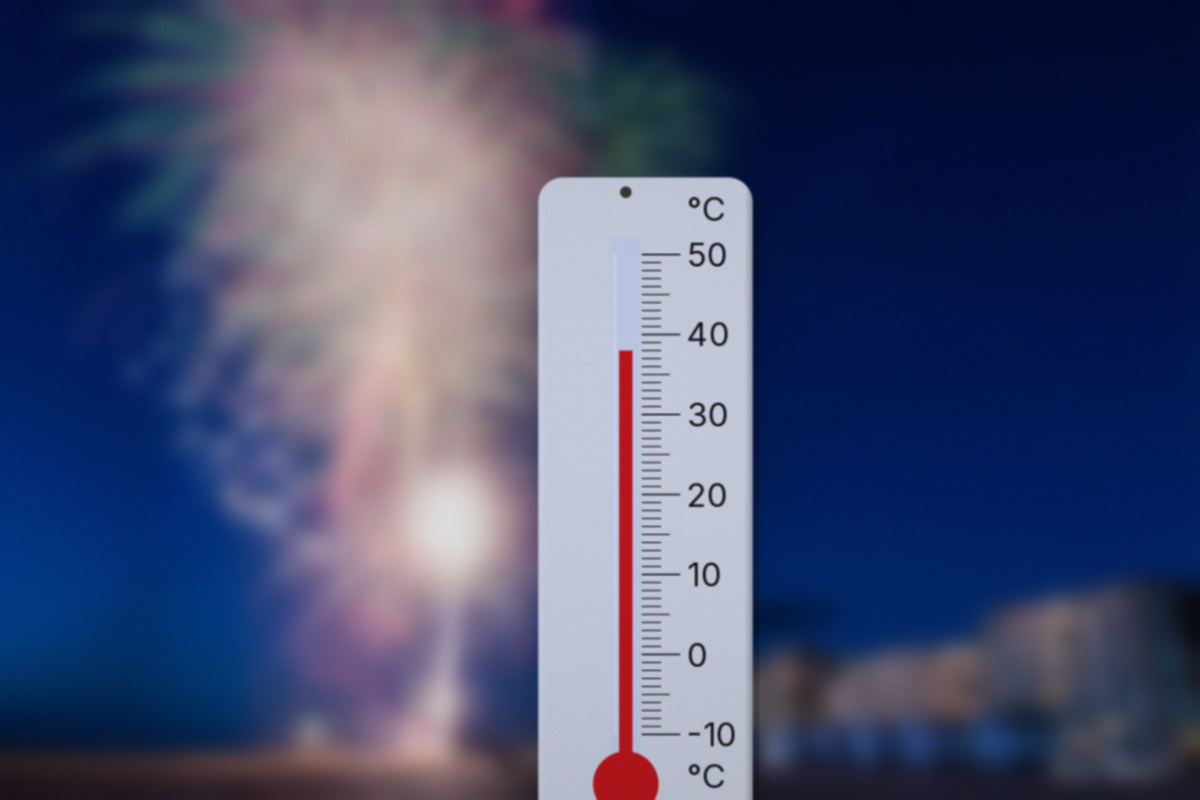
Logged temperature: 38 °C
